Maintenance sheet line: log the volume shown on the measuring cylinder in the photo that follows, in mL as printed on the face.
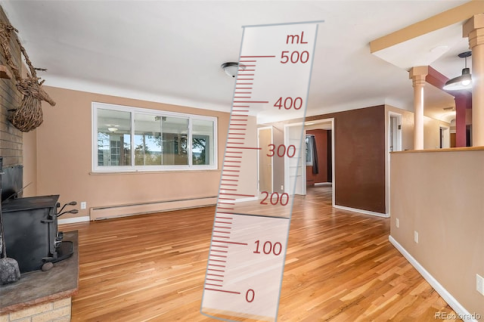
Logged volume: 160 mL
